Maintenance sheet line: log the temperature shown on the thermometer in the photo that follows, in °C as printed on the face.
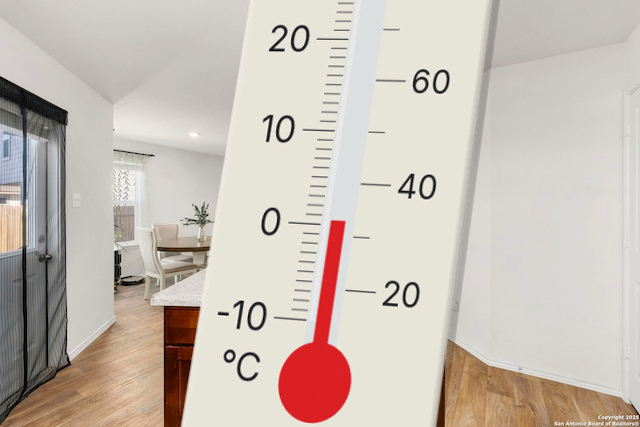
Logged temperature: 0.5 °C
